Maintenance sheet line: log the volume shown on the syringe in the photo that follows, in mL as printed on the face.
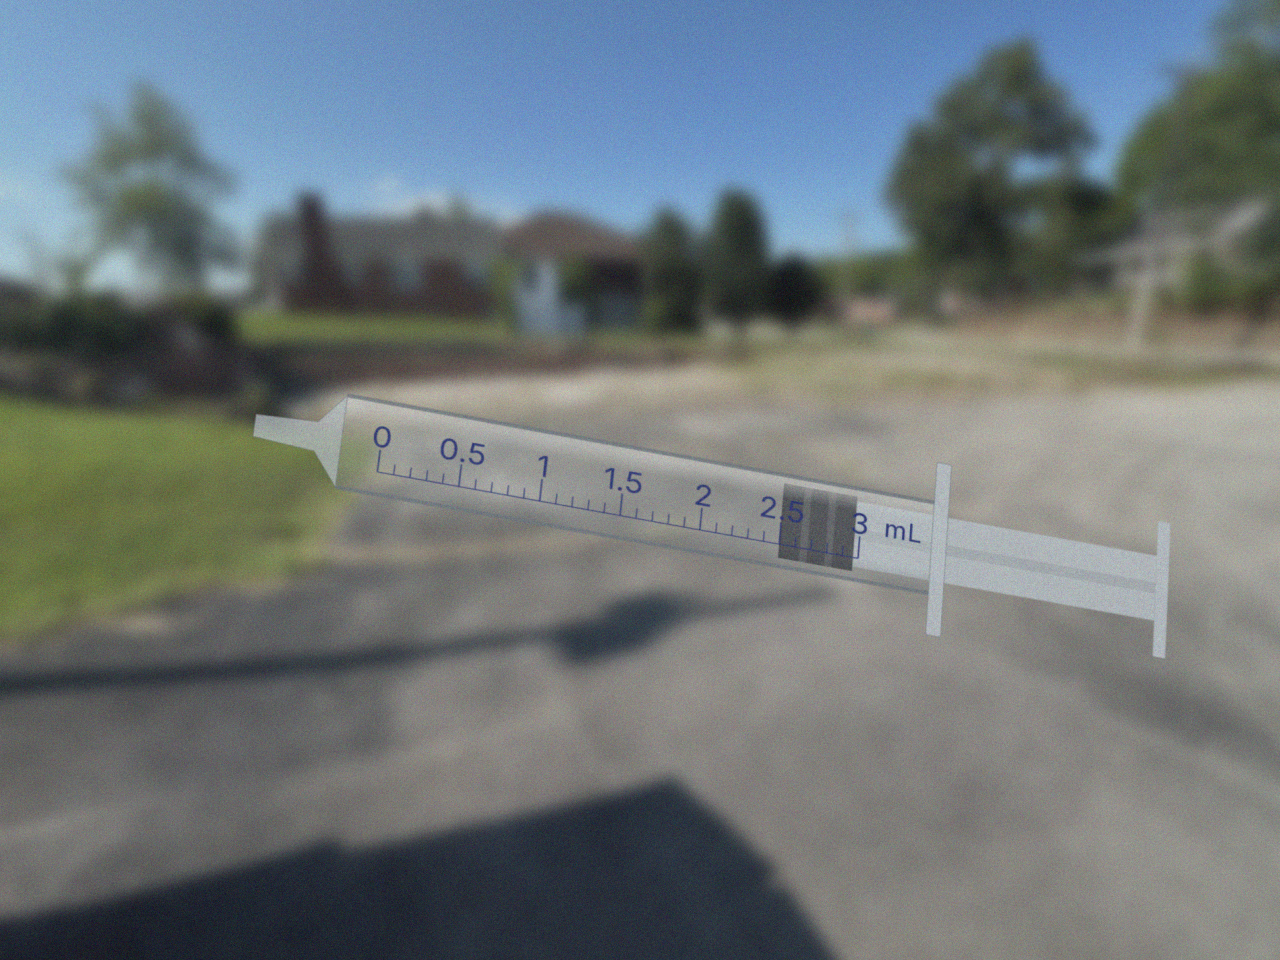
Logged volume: 2.5 mL
